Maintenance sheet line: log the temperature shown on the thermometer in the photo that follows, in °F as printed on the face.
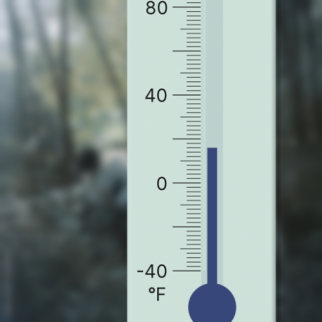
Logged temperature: 16 °F
